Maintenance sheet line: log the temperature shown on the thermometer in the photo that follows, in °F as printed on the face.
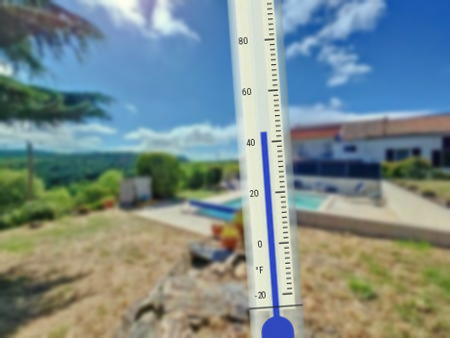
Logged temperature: 44 °F
